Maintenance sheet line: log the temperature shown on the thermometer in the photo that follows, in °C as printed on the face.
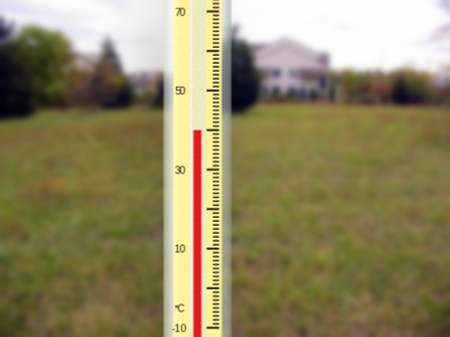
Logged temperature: 40 °C
